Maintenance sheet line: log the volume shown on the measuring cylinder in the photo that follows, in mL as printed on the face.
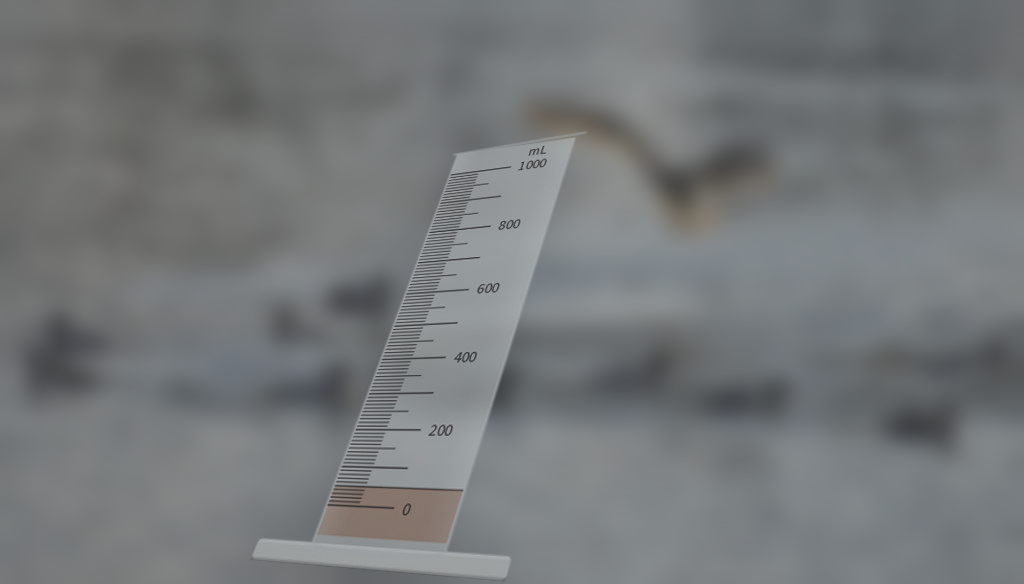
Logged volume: 50 mL
